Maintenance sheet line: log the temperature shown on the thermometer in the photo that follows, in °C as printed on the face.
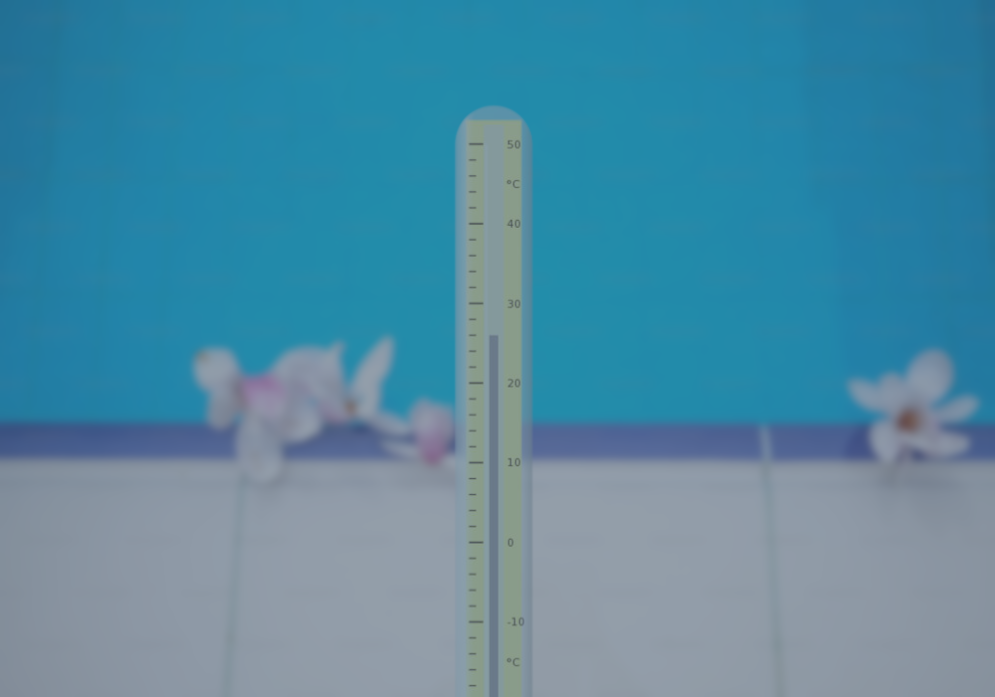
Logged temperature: 26 °C
